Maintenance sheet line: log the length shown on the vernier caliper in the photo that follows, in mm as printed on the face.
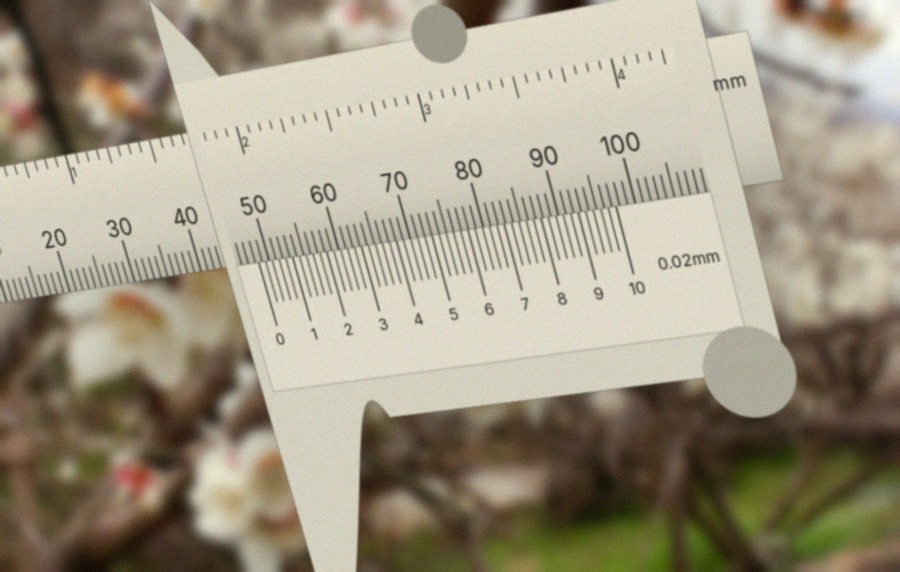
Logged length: 48.5 mm
